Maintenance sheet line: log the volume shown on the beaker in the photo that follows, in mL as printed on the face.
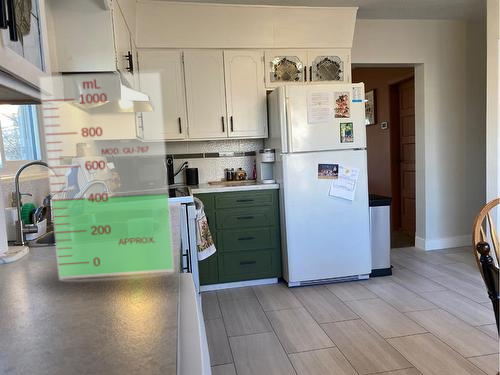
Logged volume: 400 mL
